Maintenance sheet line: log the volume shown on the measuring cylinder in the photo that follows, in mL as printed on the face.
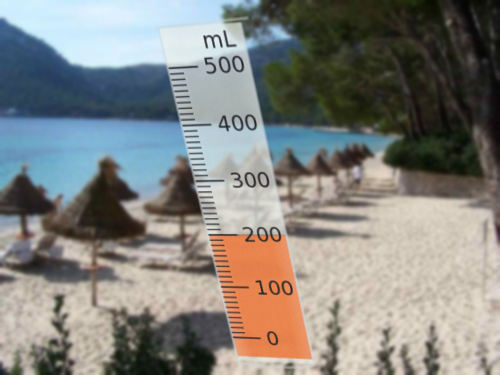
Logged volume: 200 mL
